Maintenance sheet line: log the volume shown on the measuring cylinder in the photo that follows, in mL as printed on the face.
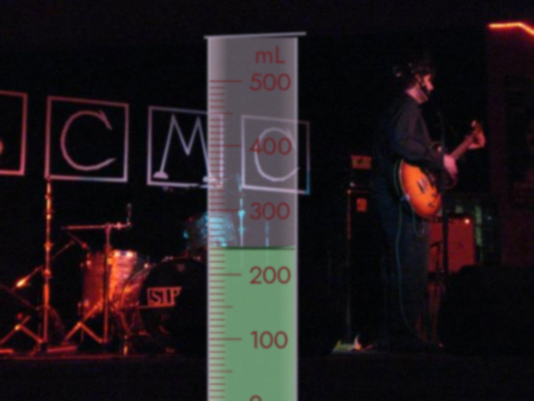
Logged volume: 240 mL
